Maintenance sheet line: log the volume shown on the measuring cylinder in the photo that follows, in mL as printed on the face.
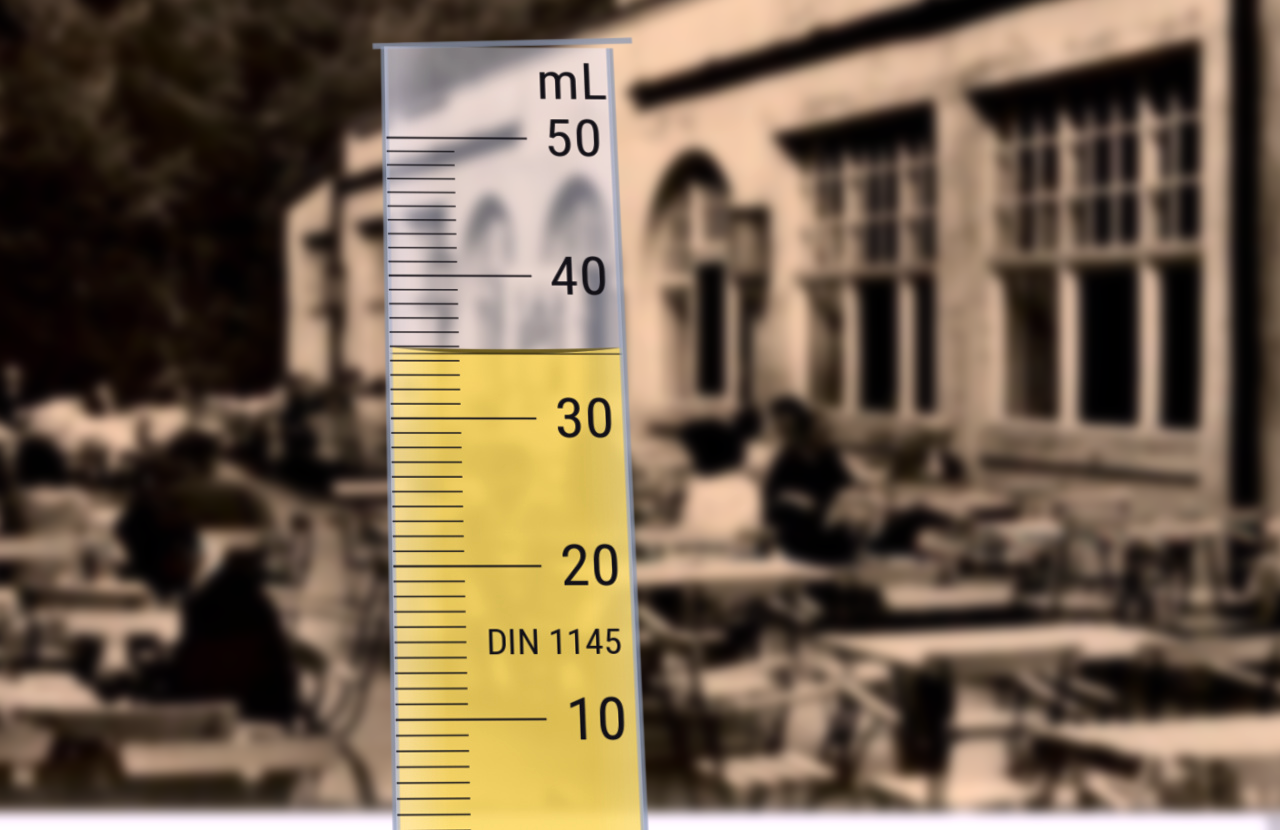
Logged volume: 34.5 mL
